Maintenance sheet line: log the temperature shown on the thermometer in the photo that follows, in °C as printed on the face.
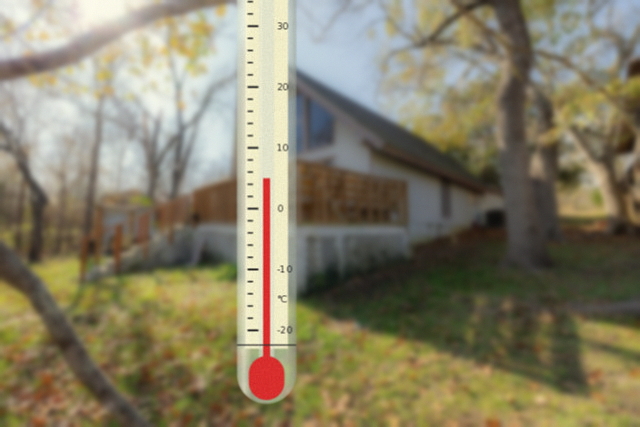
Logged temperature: 5 °C
